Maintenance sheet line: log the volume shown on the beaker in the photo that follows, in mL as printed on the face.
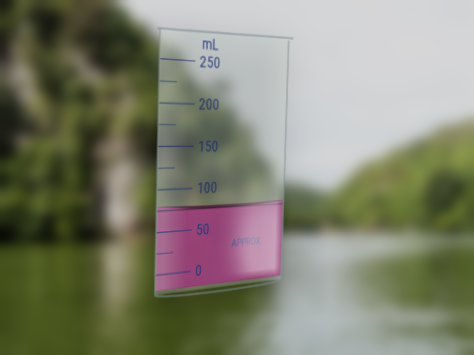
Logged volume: 75 mL
